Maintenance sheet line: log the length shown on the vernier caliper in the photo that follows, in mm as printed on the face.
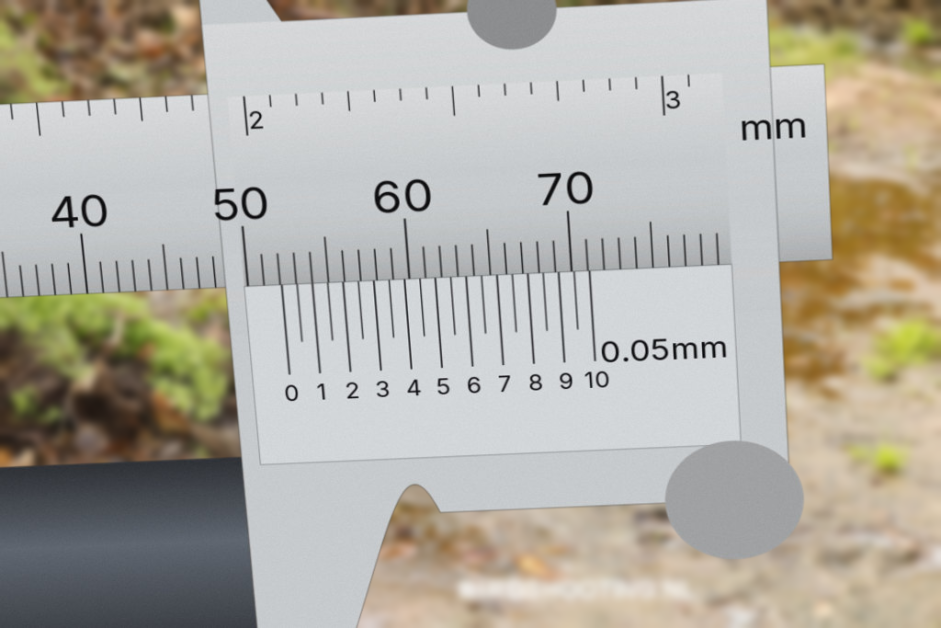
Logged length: 52.1 mm
